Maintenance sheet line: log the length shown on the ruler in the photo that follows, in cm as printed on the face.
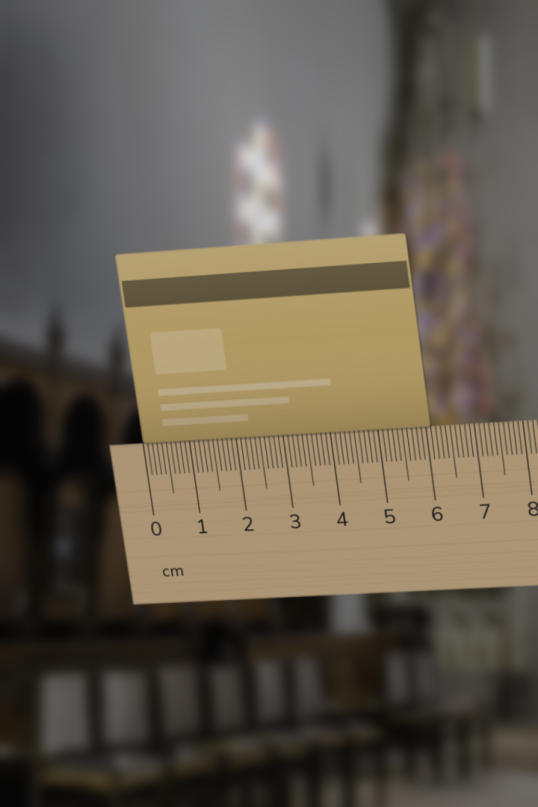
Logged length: 6.1 cm
